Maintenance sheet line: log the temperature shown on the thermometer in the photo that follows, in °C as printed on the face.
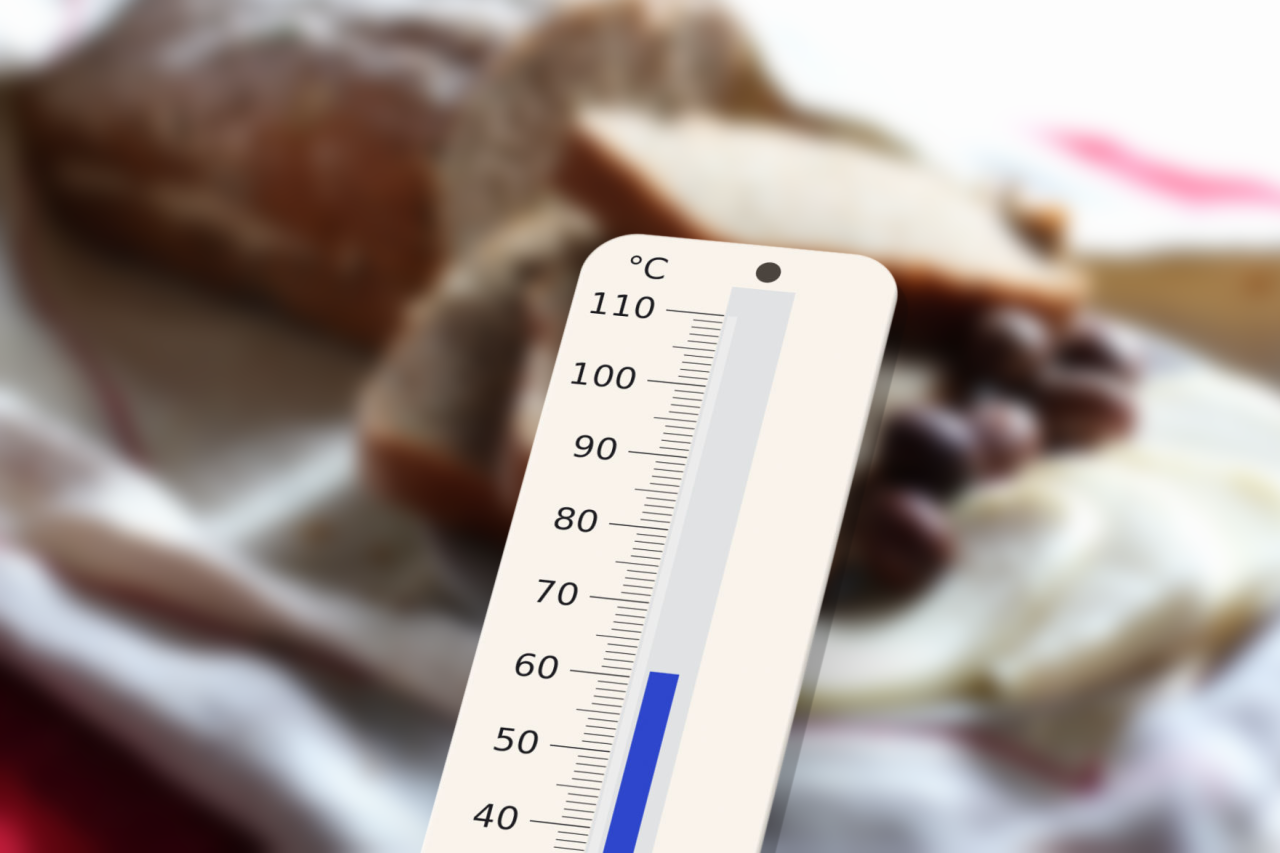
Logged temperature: 61 °C
